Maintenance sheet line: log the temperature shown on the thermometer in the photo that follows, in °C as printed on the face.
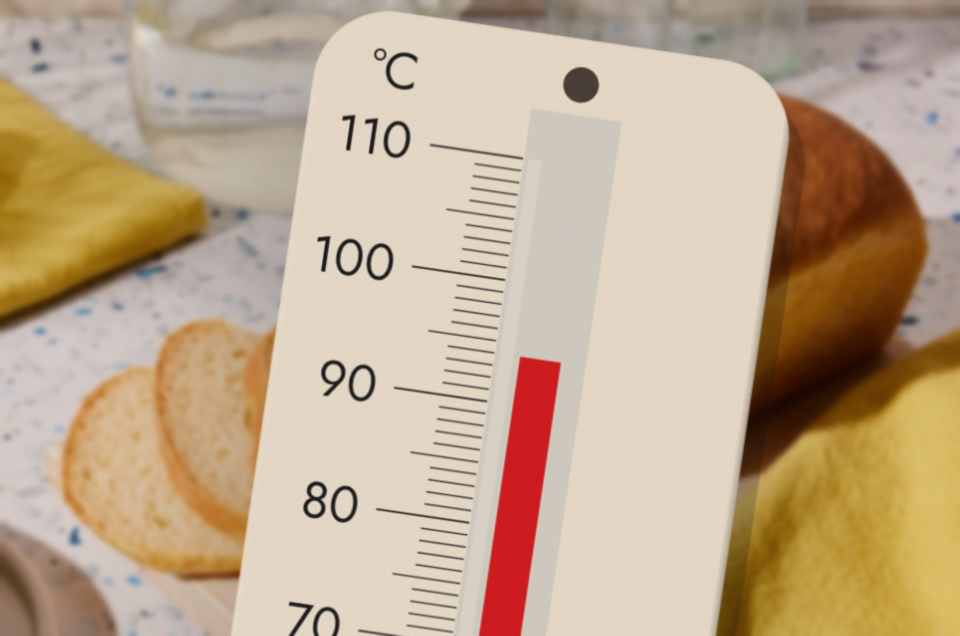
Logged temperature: 94 °C
